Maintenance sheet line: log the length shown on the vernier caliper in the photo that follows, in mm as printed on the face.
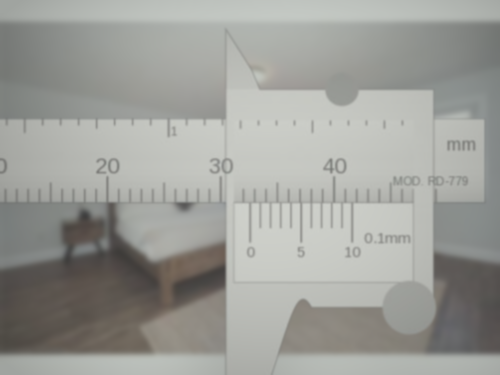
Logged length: 32.6 mm
